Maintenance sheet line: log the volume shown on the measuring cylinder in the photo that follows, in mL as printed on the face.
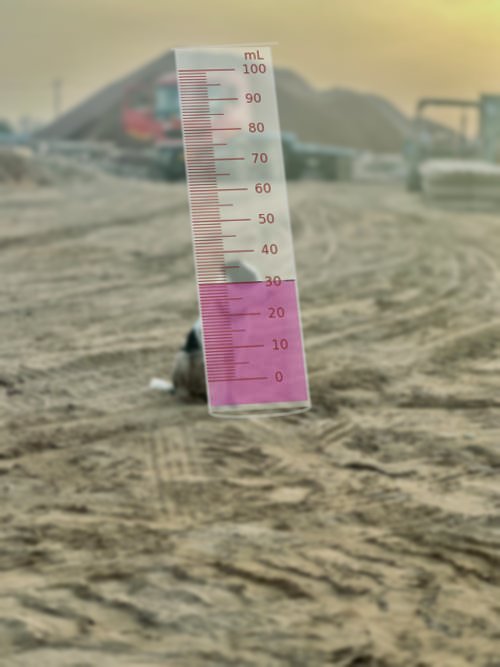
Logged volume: 30 mL
